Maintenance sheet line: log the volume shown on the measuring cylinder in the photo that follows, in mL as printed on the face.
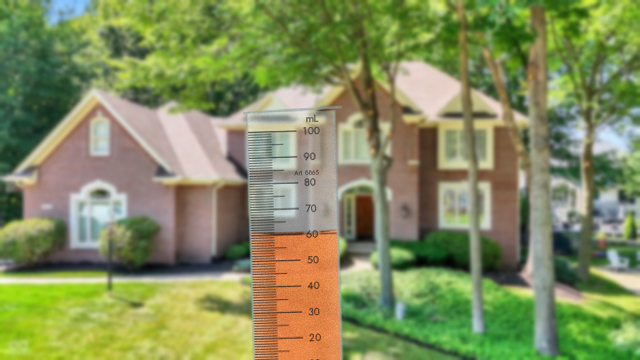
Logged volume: 60 mL
